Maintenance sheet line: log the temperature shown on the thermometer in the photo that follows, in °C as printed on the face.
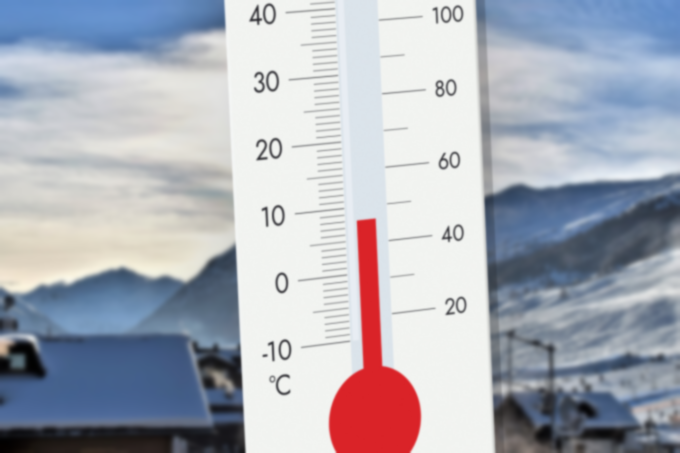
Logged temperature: 8 °C
